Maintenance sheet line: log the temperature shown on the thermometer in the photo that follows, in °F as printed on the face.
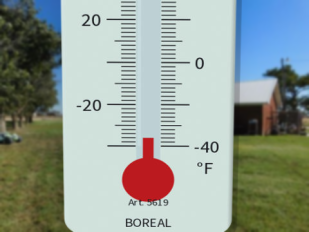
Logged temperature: -36 °F
